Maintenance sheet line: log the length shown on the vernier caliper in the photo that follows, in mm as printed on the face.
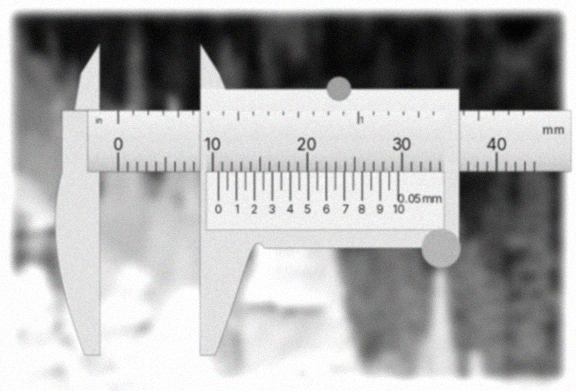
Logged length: 10.6 mm
